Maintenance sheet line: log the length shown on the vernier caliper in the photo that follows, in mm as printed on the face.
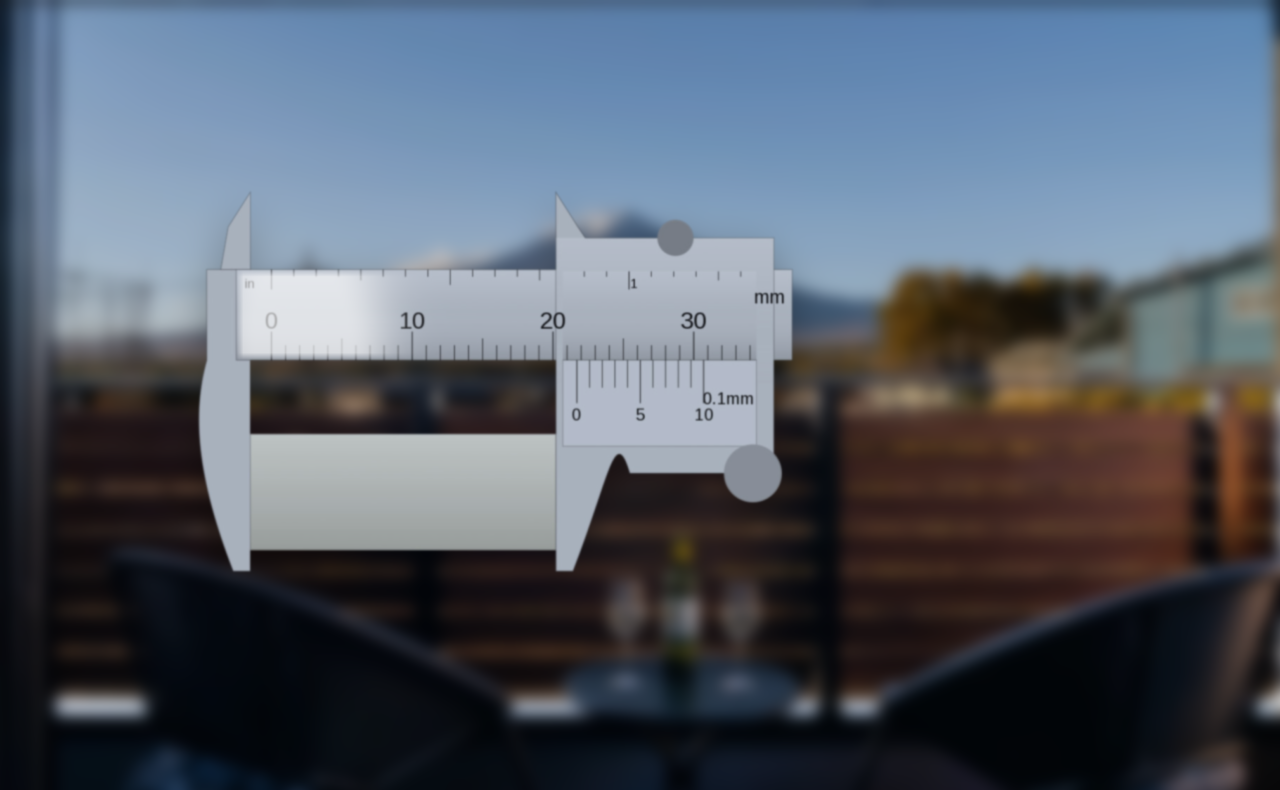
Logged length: 21.7 mm
